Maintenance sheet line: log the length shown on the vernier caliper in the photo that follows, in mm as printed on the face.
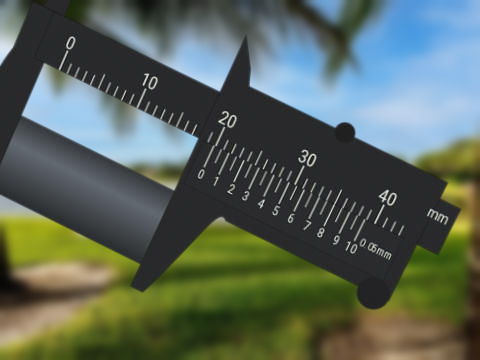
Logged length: 19.8 mm
